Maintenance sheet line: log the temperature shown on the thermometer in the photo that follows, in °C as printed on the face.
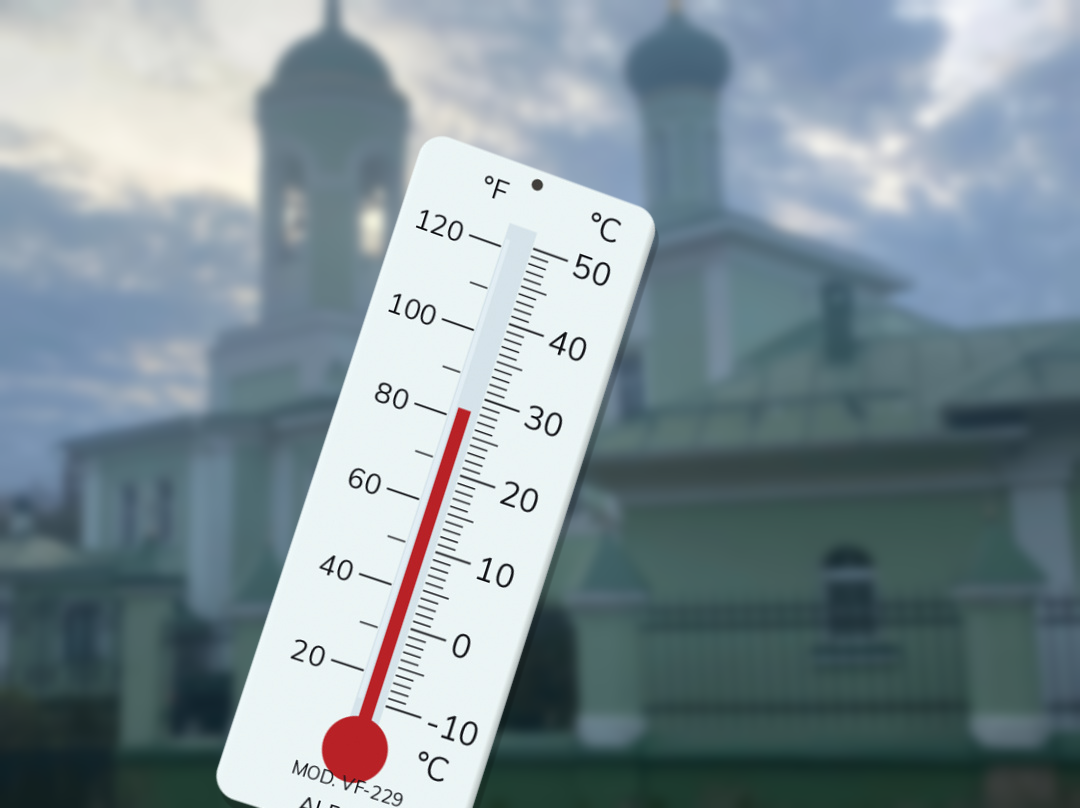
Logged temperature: 28 °C
